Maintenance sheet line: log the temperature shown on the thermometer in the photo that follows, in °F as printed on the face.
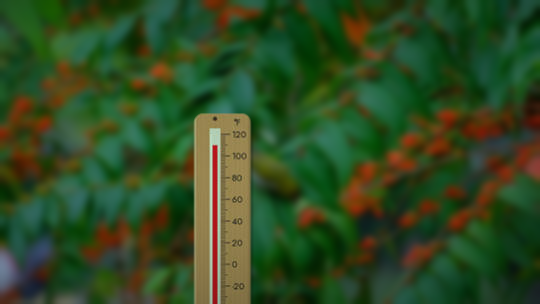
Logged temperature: 110 °F
